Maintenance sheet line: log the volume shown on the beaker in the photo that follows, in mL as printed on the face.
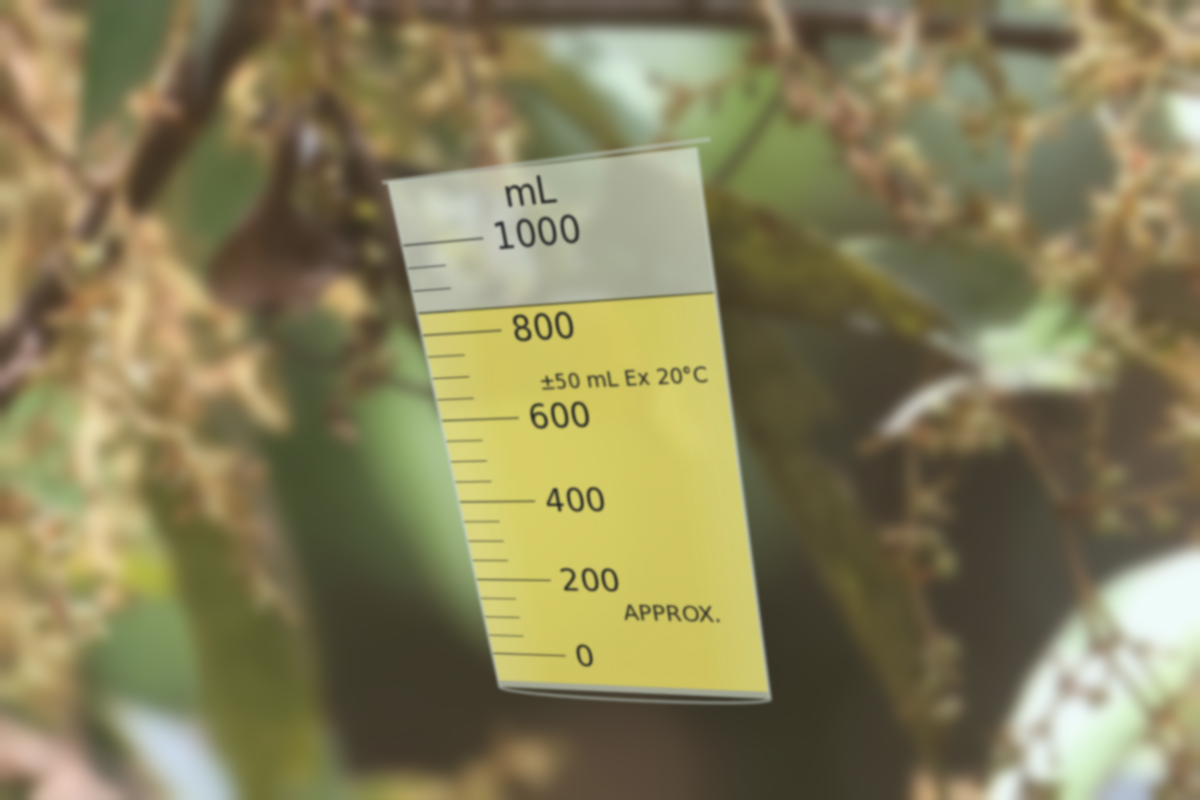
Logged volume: 850 mL
